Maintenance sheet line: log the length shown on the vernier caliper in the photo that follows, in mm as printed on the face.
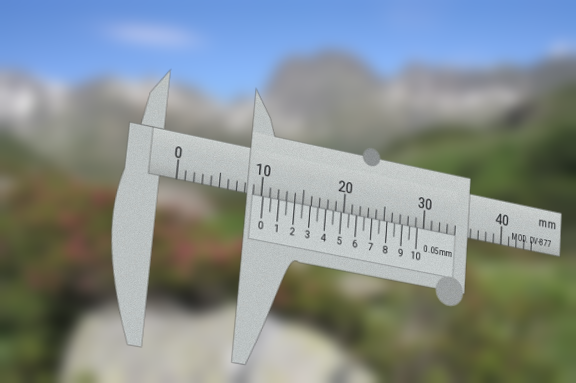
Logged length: 10.2 mm
